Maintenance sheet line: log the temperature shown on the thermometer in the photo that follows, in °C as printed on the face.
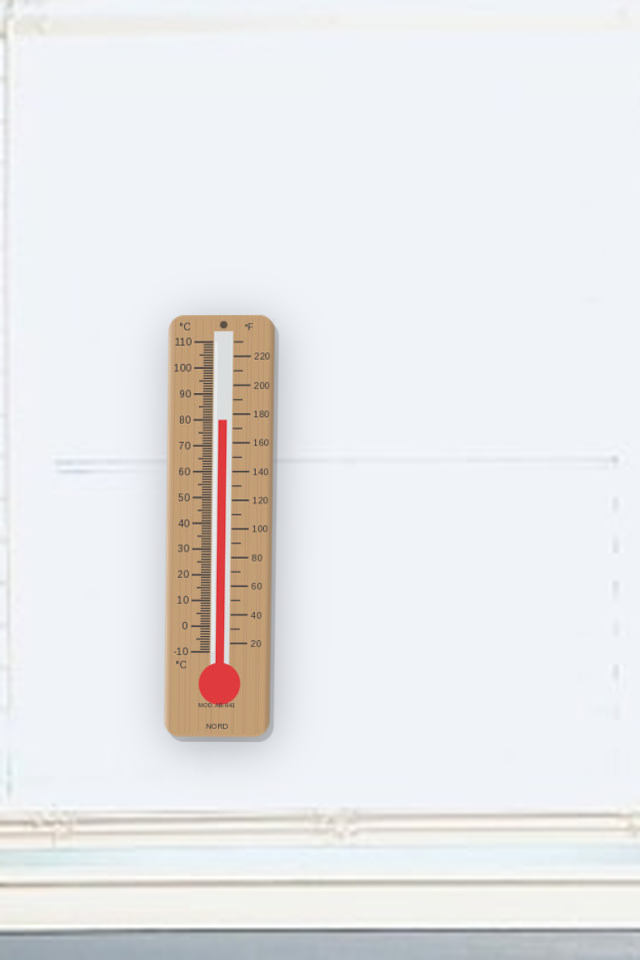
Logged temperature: 80 °C
